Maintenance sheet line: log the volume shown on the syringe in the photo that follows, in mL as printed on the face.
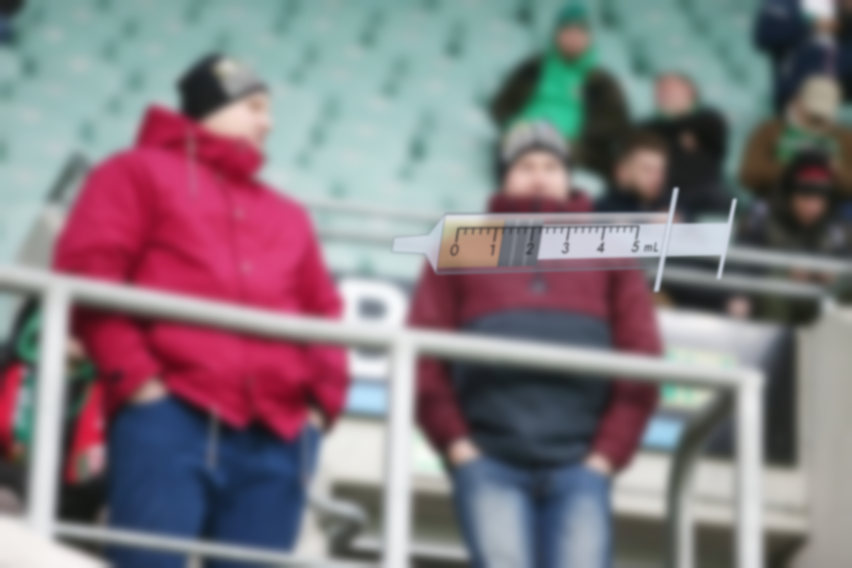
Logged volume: 1.2 mL
